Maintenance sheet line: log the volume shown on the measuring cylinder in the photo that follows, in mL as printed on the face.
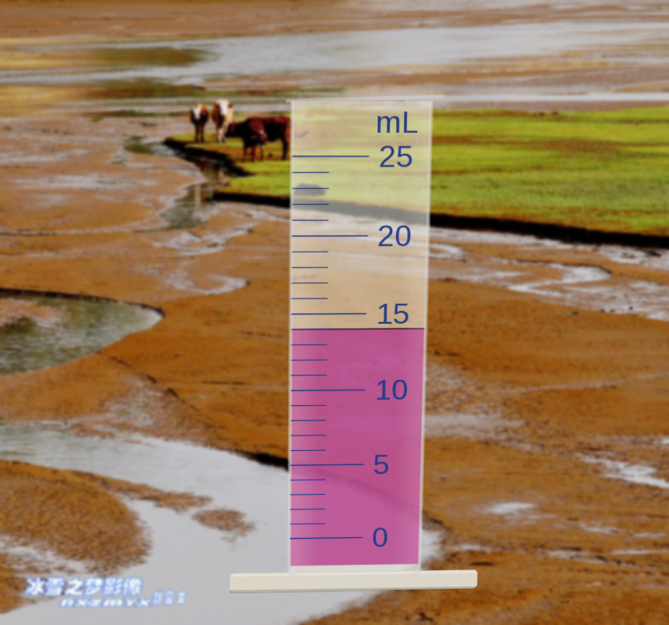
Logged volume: 14 mL
